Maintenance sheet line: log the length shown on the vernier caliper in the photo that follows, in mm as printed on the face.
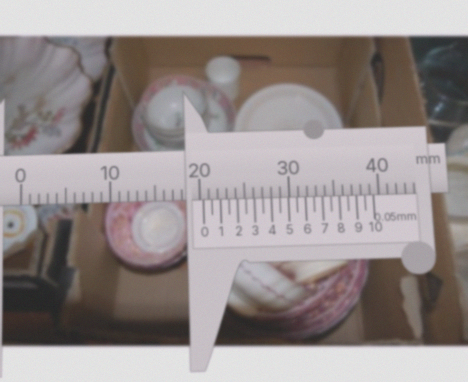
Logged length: 20.4 mm
